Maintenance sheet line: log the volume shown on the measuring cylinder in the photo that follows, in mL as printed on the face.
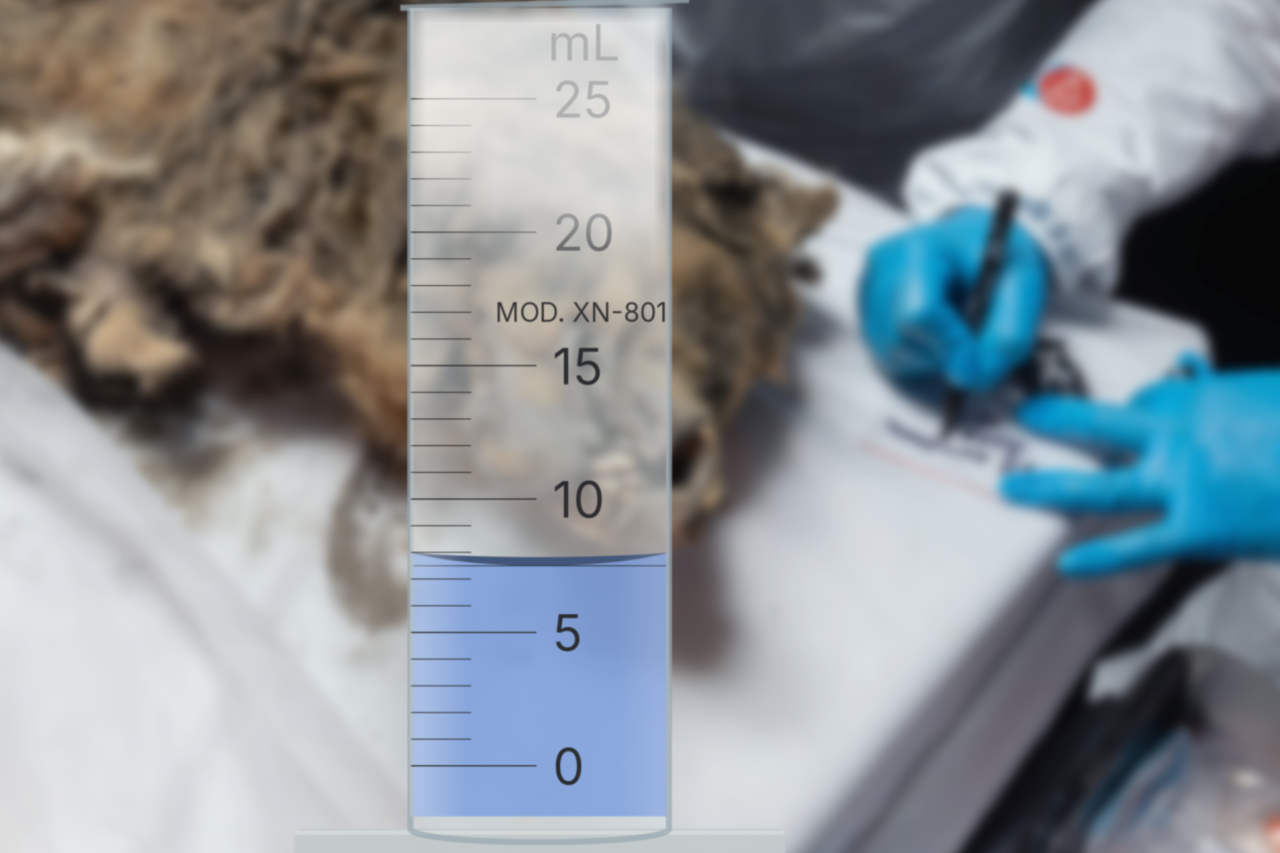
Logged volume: 7.5 mL
